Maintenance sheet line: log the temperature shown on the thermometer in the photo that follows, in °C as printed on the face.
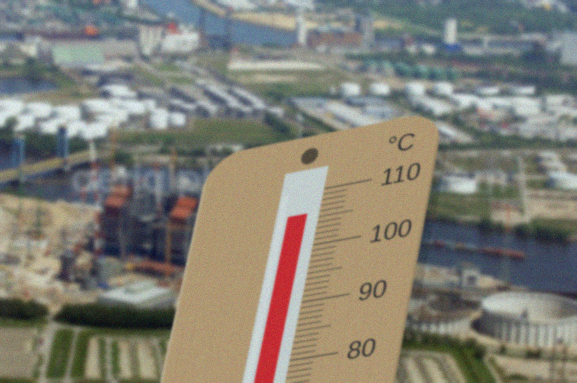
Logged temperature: 106 °C
